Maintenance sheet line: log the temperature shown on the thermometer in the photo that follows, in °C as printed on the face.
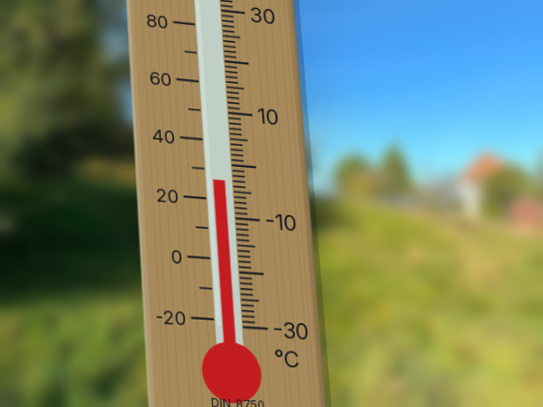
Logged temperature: -3 °C
